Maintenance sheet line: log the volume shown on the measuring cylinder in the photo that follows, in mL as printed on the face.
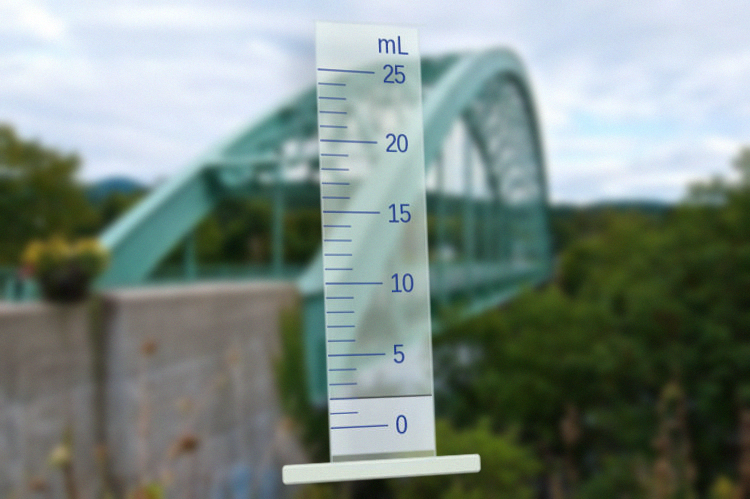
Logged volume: 2 mL
